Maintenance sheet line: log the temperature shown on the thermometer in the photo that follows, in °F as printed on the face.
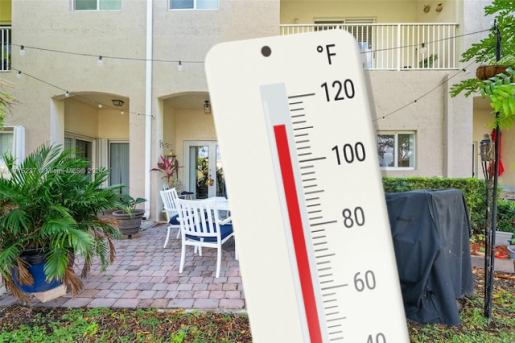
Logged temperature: 112 °F
